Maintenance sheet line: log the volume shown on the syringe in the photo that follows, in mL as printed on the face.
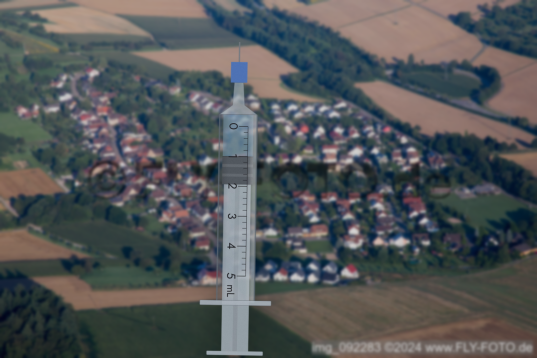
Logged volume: 1 mL
